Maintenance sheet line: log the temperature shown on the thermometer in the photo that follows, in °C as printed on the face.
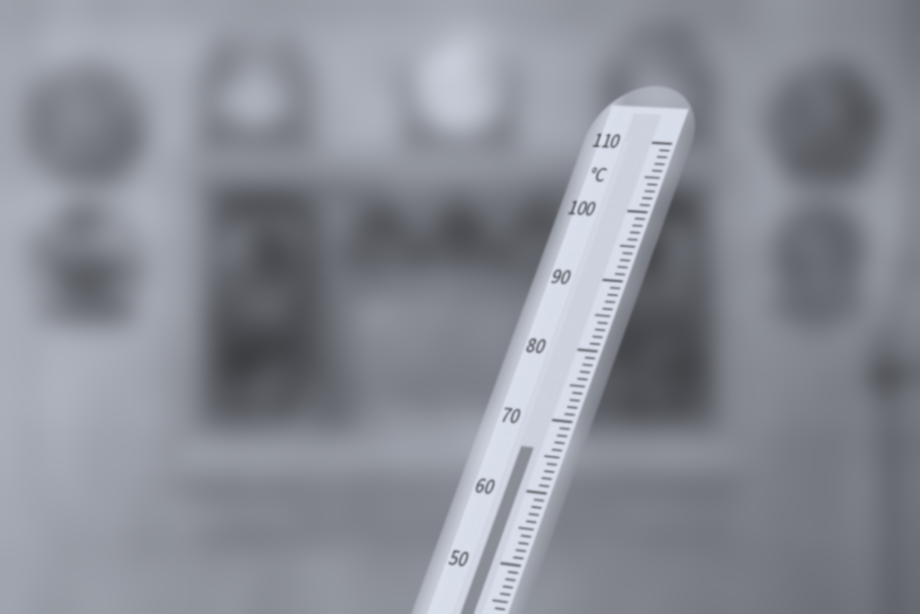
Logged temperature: 66 °C
